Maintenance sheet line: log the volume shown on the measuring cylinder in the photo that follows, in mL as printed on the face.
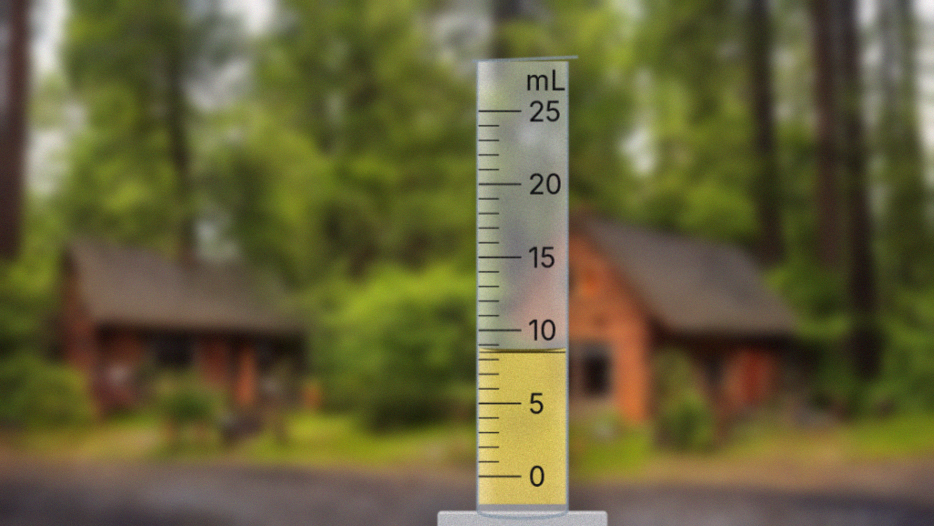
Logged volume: 8.5 mL
